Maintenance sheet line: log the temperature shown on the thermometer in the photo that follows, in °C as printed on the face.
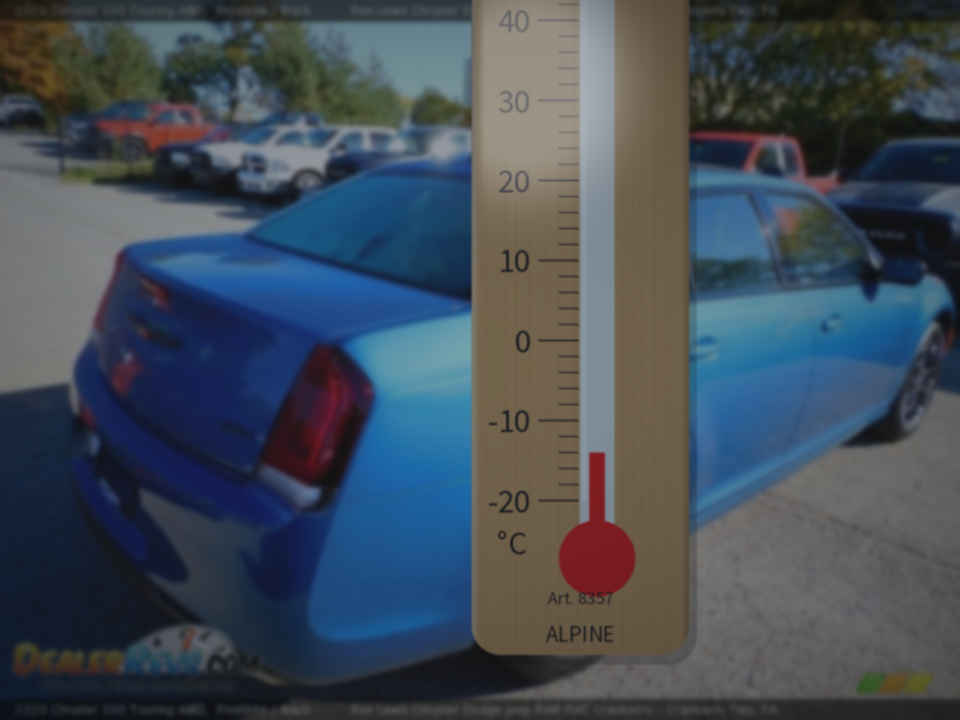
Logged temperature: -14 °C
